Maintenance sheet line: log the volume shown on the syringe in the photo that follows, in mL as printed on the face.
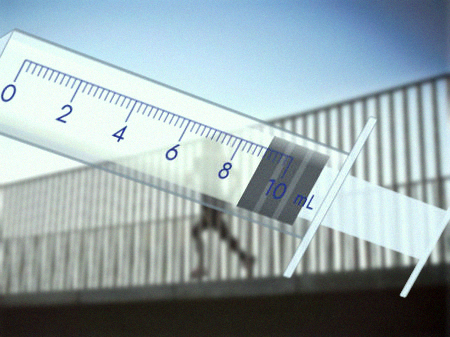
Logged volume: 9 mL
